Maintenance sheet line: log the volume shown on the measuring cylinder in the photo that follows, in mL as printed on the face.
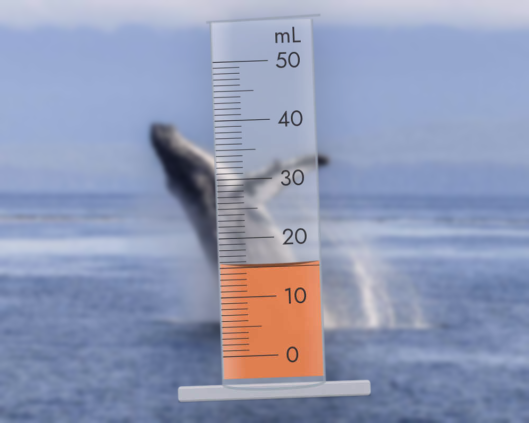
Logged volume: 15 mL
